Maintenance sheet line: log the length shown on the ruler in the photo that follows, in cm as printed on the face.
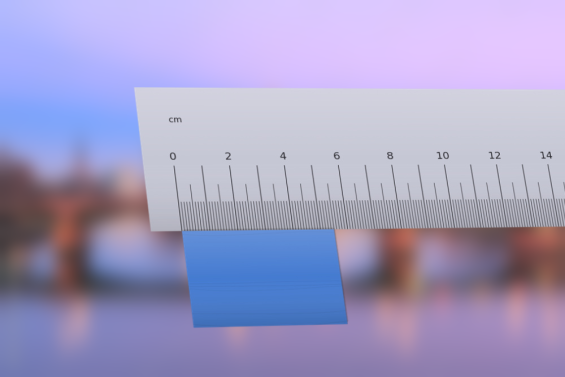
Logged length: 5.5 cm
